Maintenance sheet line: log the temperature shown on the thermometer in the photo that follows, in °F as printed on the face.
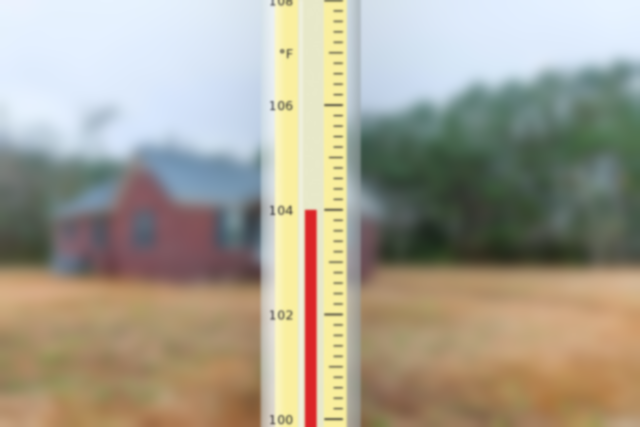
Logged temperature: 104 °F
